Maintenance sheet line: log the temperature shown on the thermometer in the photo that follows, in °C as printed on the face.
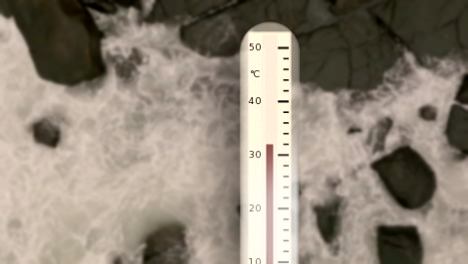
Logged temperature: 32 °C
